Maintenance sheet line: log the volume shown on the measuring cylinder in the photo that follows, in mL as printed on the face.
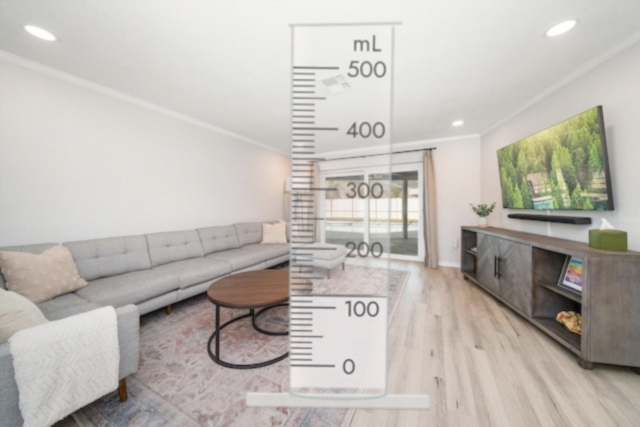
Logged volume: 120 mL
